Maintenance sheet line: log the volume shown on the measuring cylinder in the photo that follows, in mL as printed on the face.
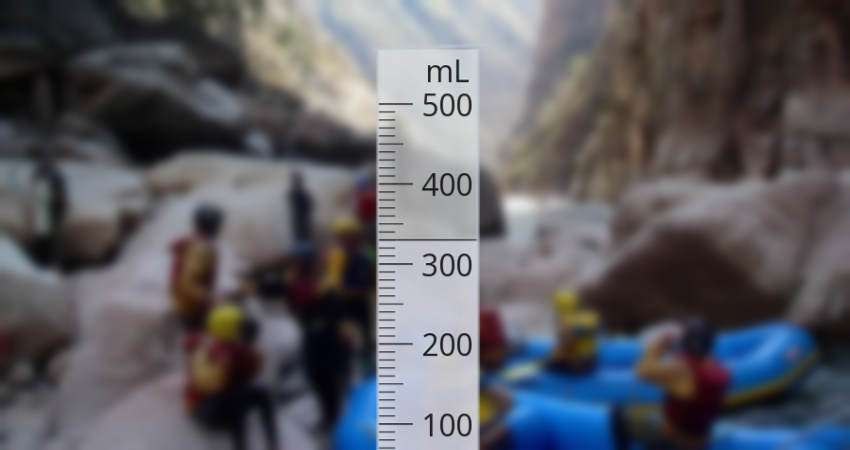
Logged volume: 330 mL
